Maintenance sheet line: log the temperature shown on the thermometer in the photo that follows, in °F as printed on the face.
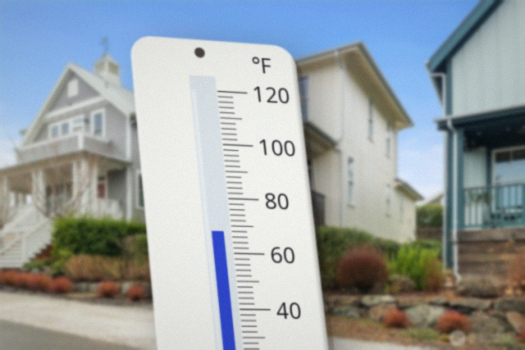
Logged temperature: 68 °F
